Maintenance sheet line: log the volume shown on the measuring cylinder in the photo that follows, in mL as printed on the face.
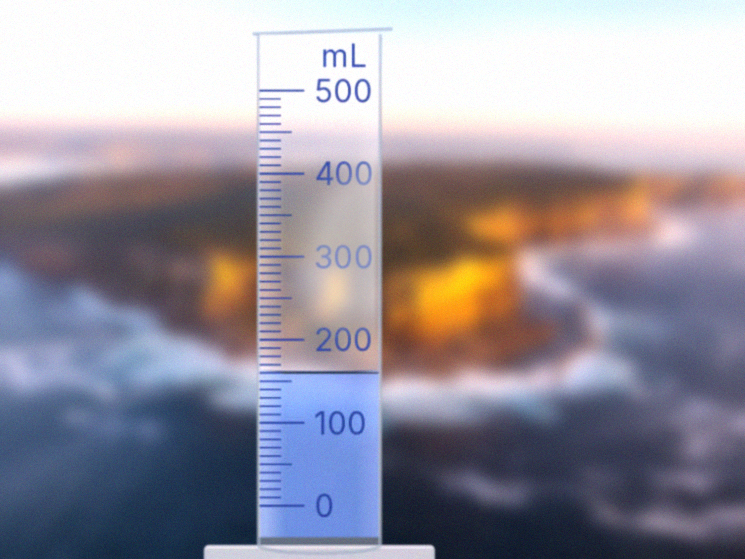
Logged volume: 160 mL
